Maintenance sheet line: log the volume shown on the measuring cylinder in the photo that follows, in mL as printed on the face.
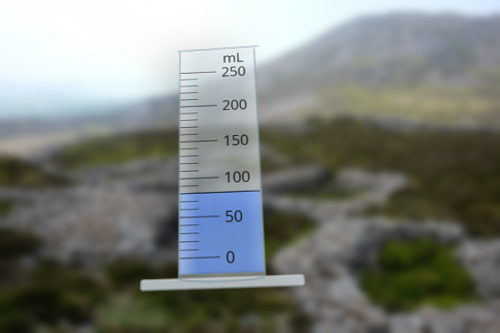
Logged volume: 80 mL
